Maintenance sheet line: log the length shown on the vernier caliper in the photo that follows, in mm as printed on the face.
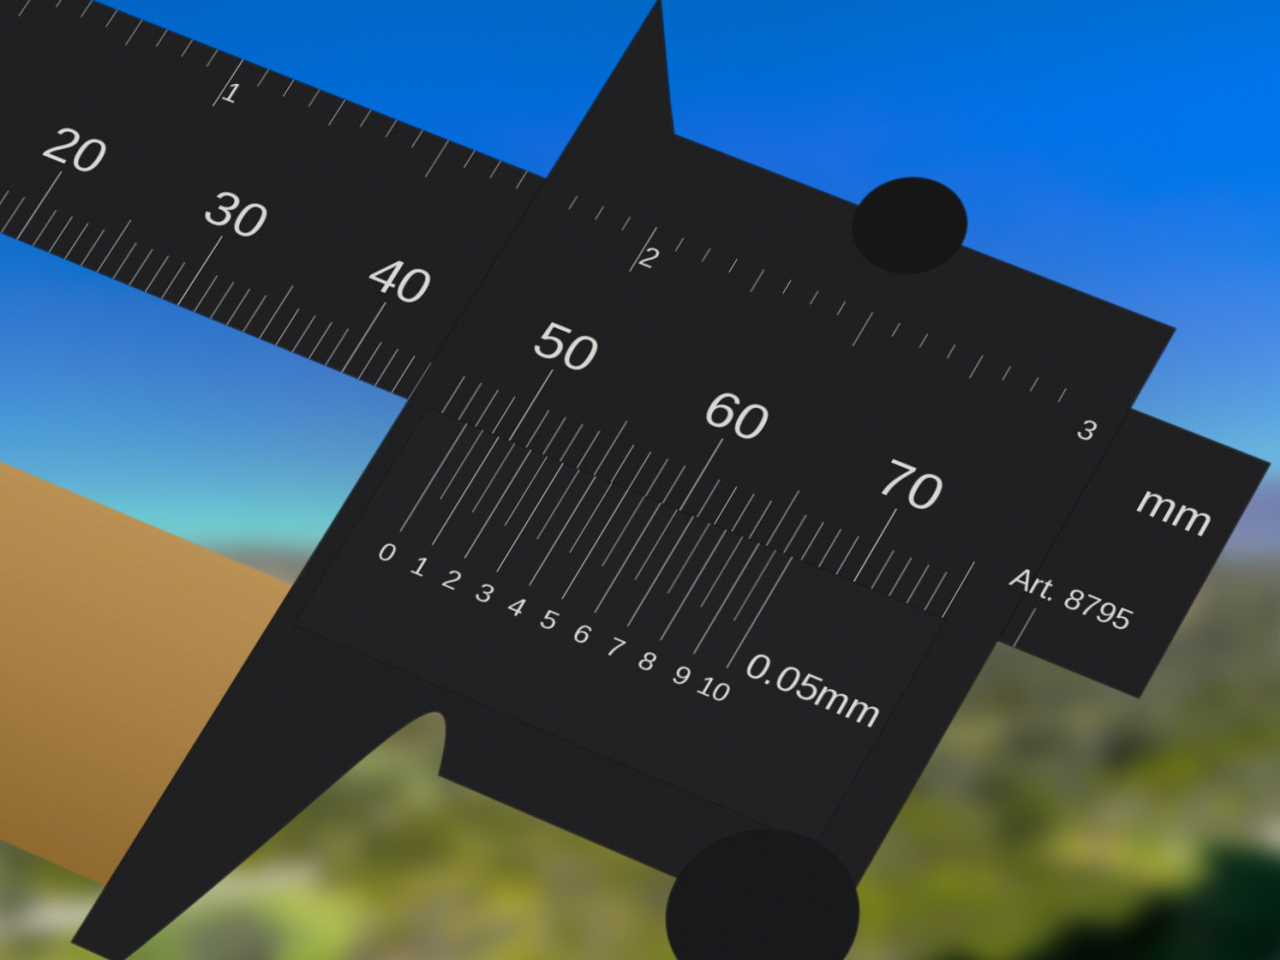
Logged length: 47.5 mm
